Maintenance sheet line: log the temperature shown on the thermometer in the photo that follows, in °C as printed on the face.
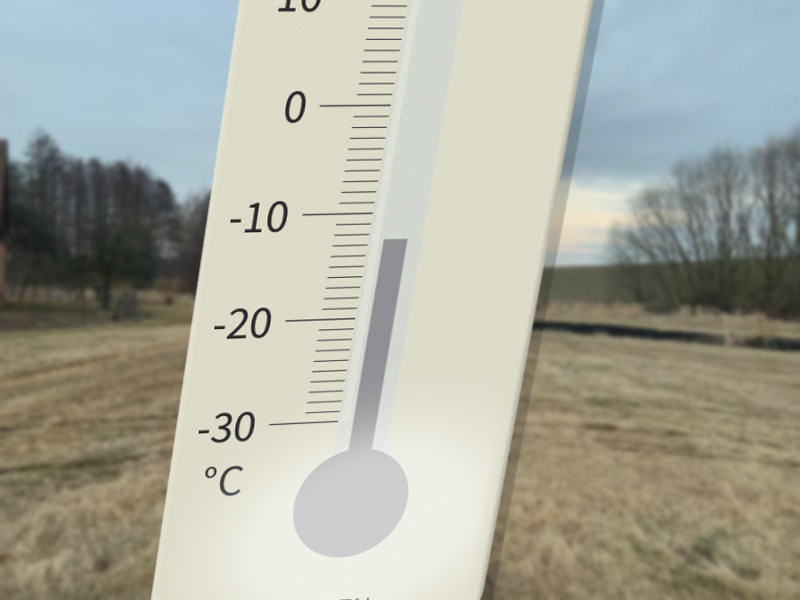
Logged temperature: -12.5 °C
